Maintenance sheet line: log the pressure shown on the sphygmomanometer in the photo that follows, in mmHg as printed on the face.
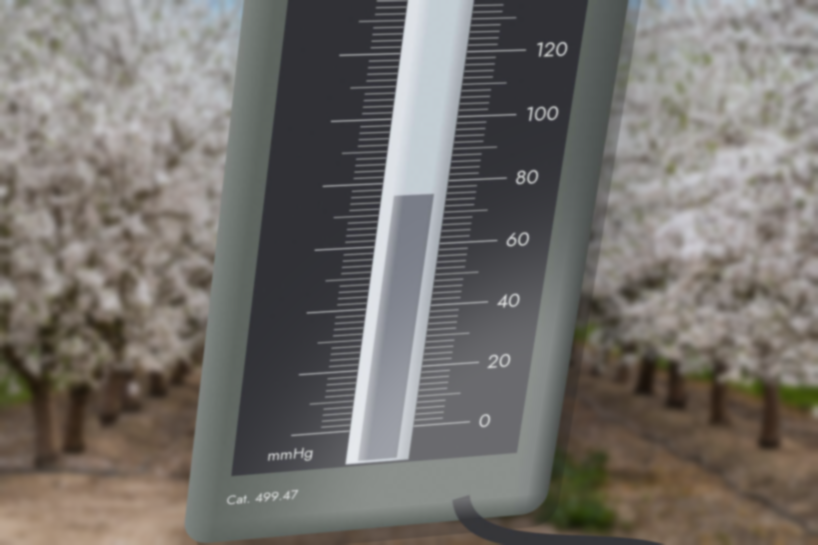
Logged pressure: 76 mmHg
